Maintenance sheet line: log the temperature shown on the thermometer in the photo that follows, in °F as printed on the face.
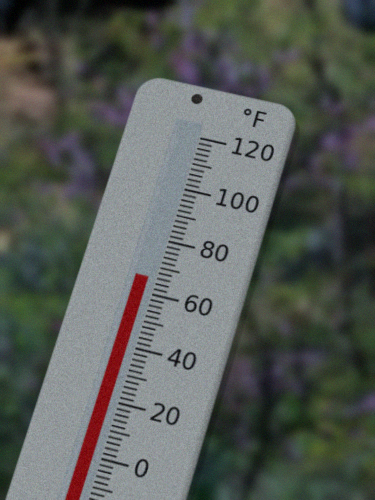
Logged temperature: 66 °F
